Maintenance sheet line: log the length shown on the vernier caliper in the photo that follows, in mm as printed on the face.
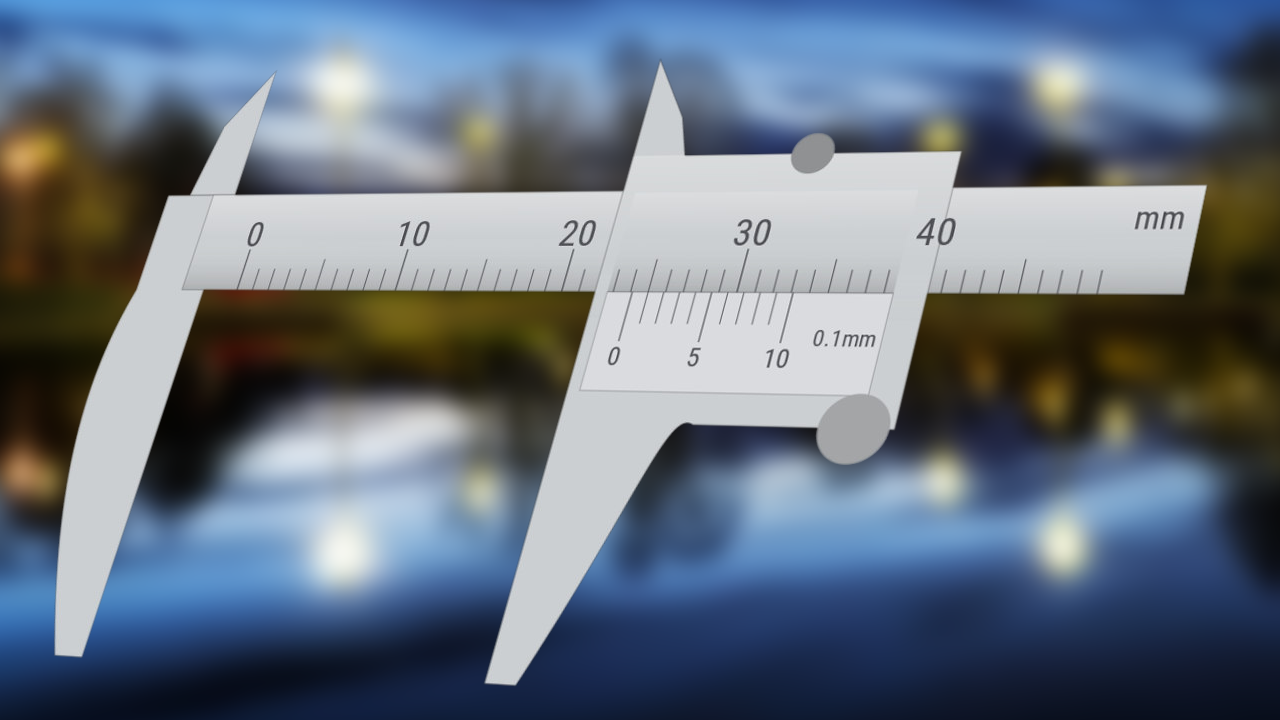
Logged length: 24.1 mm
